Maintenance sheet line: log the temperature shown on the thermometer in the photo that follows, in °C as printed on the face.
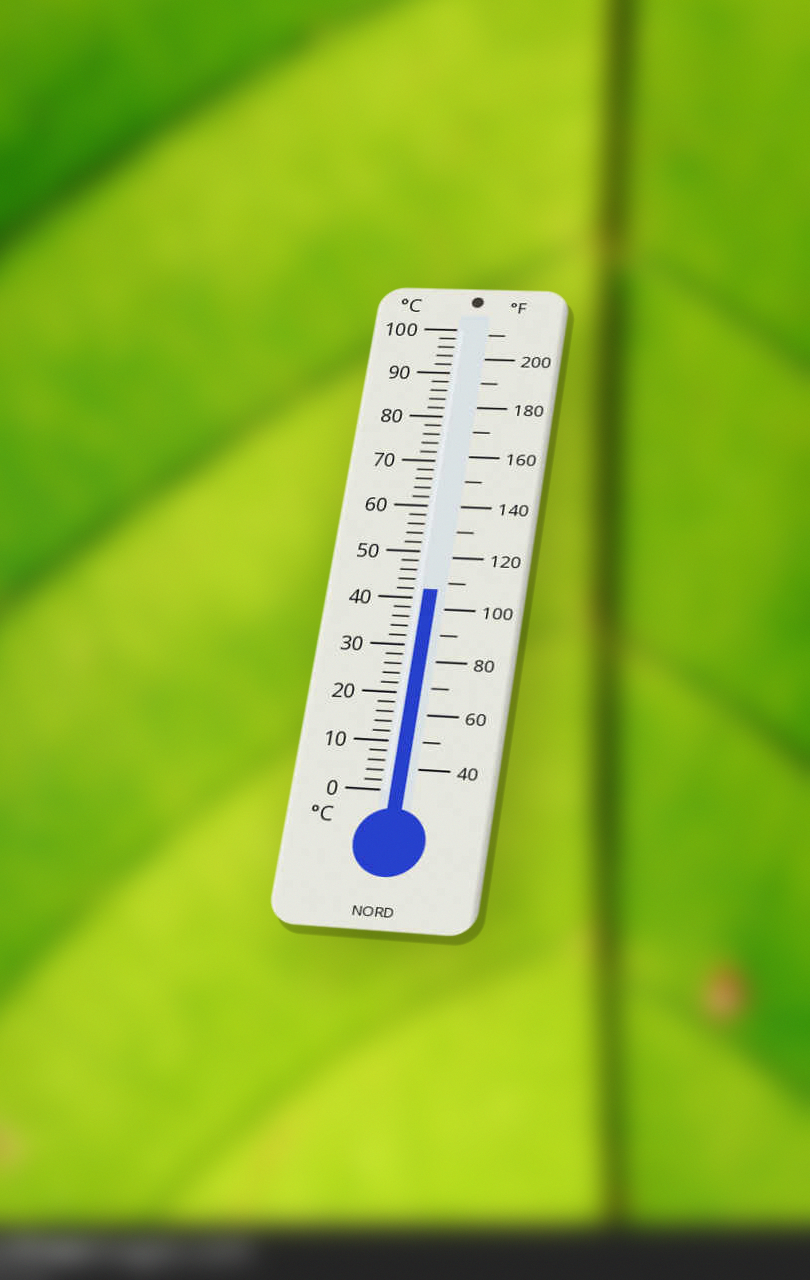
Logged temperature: 42 °C
